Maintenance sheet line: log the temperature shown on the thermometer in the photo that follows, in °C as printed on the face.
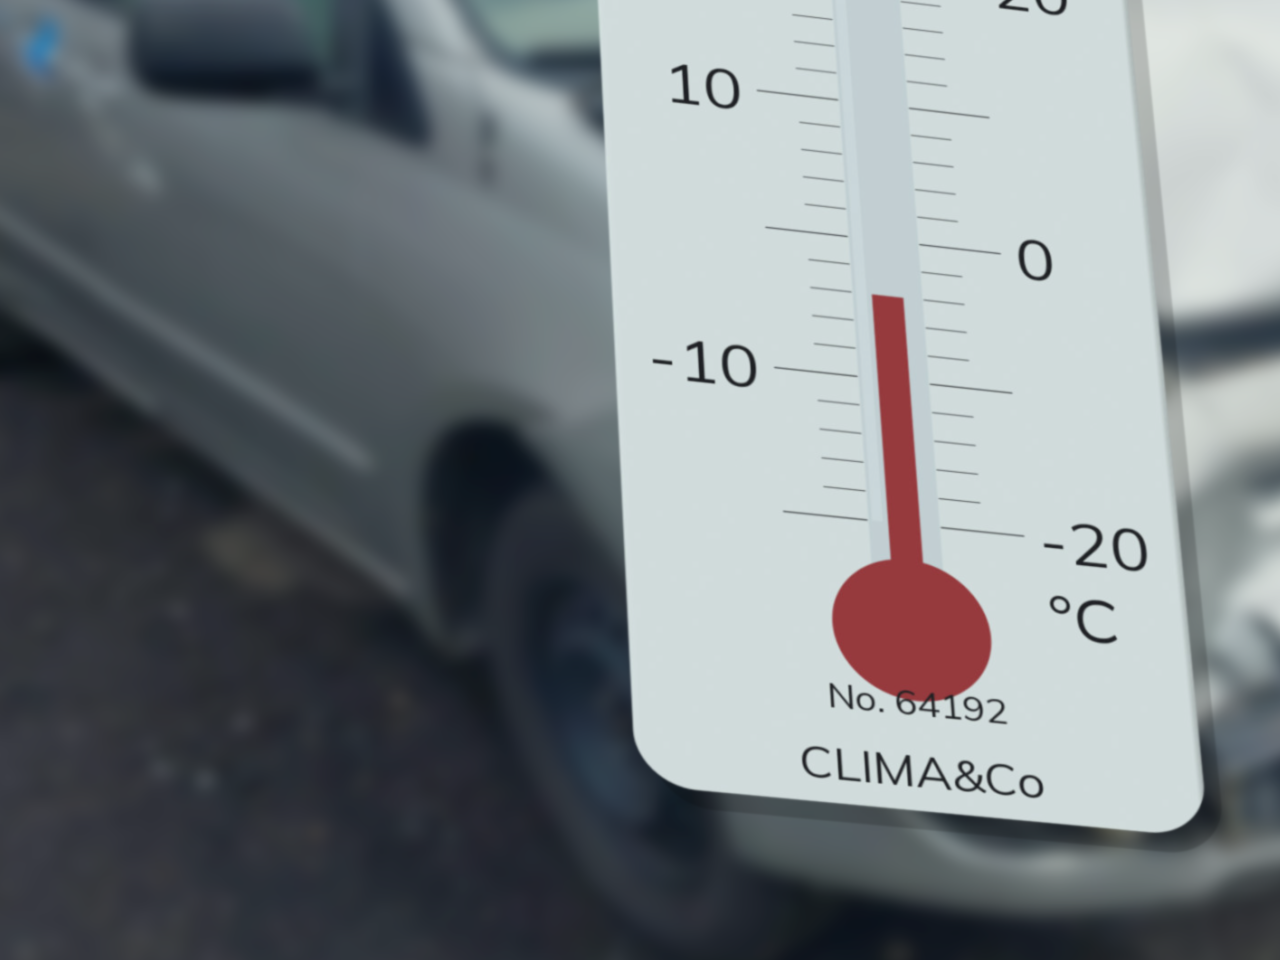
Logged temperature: -4 °C
